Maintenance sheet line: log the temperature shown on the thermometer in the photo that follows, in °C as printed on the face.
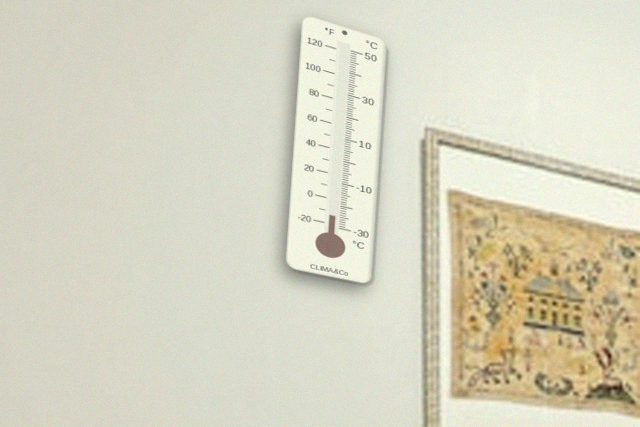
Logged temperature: -25 °C
